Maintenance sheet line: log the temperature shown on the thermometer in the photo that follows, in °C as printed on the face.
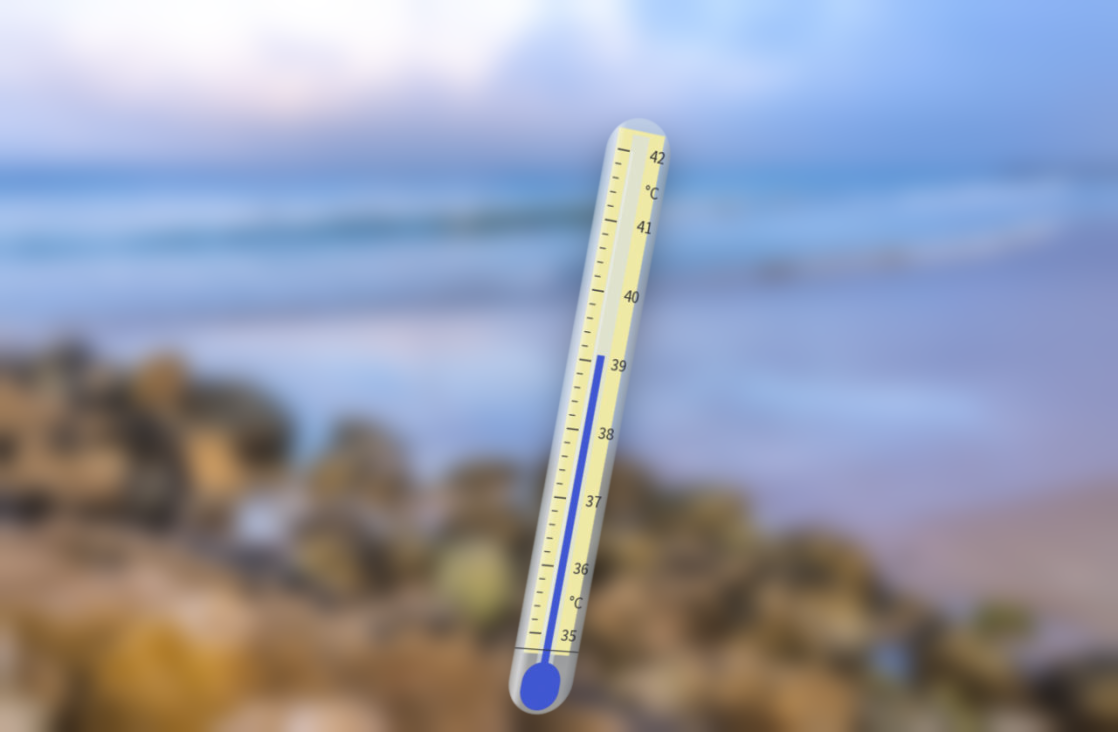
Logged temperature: 39.1 °C
